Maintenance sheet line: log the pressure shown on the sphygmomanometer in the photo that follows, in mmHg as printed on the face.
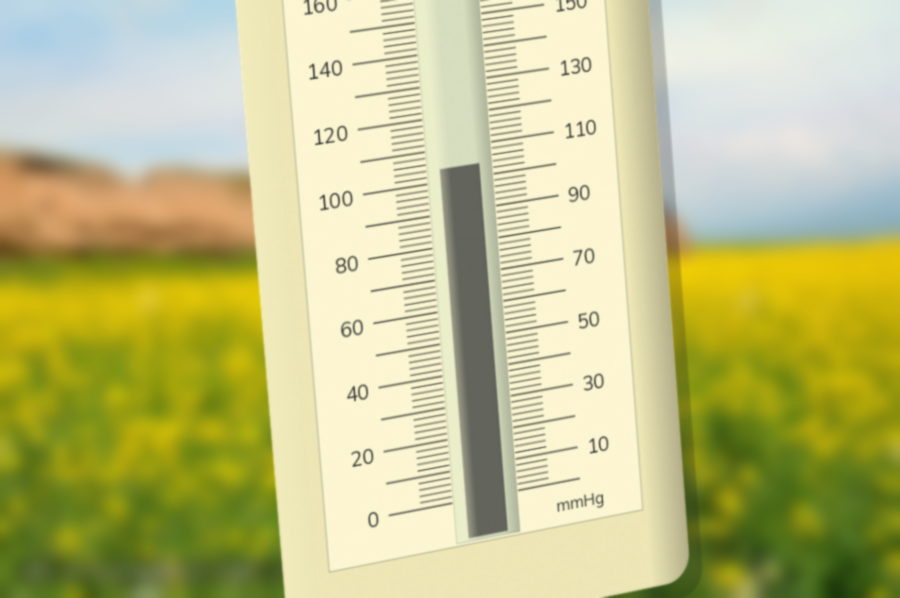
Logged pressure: 104 mmHg
